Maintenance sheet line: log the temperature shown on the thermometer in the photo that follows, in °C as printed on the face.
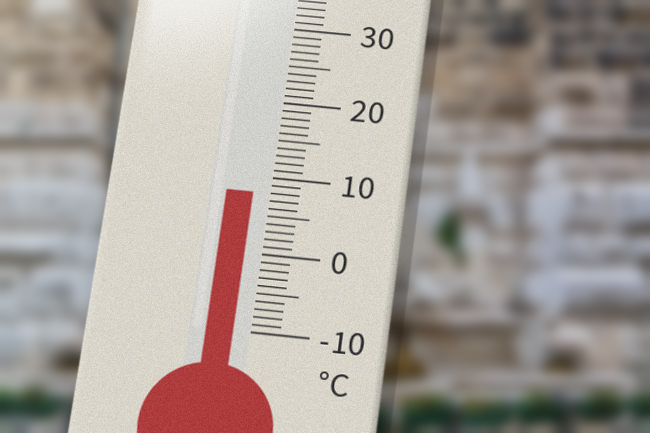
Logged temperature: 8 °C
